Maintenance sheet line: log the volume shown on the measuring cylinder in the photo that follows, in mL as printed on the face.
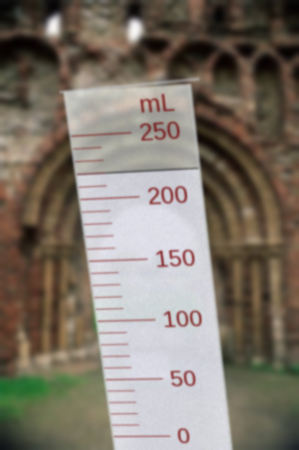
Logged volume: 220 mL
